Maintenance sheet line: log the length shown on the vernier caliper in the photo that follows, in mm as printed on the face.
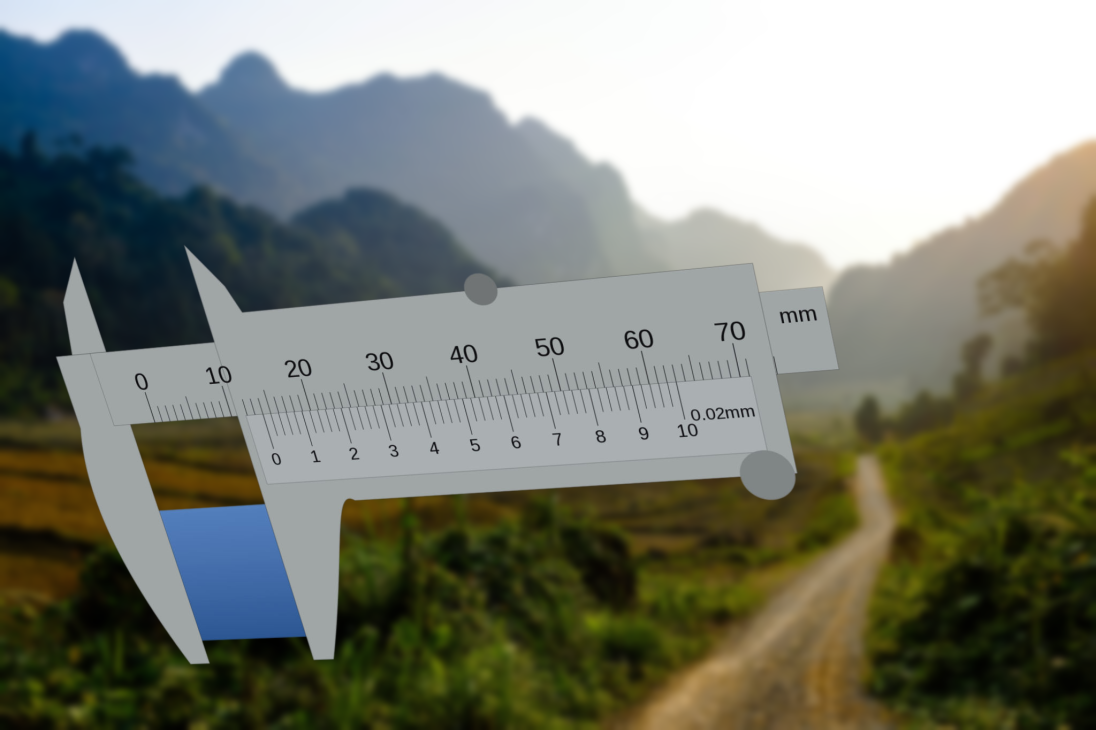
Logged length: 14.0 mm
